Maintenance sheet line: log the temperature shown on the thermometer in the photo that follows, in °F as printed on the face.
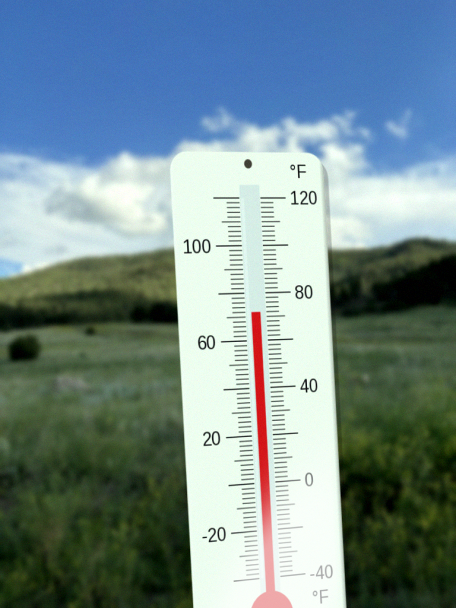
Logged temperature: 72 °F
